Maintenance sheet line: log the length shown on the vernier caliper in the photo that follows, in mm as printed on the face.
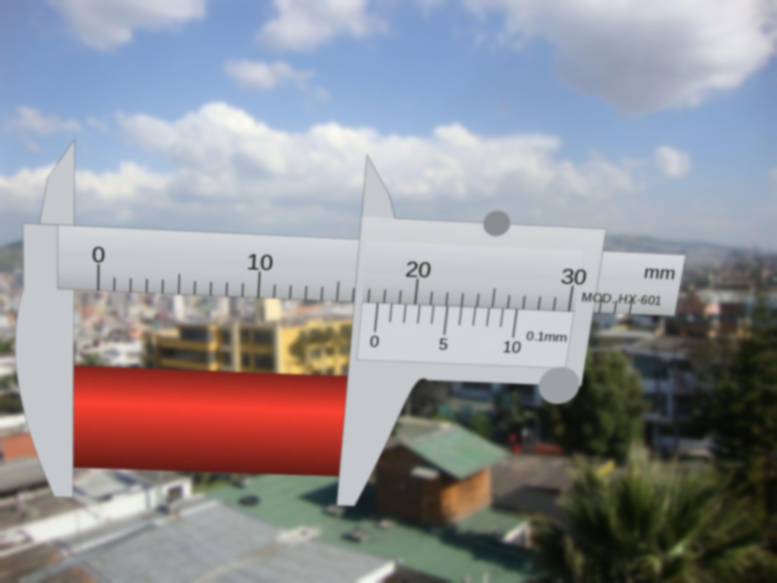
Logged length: 17.6 mm
